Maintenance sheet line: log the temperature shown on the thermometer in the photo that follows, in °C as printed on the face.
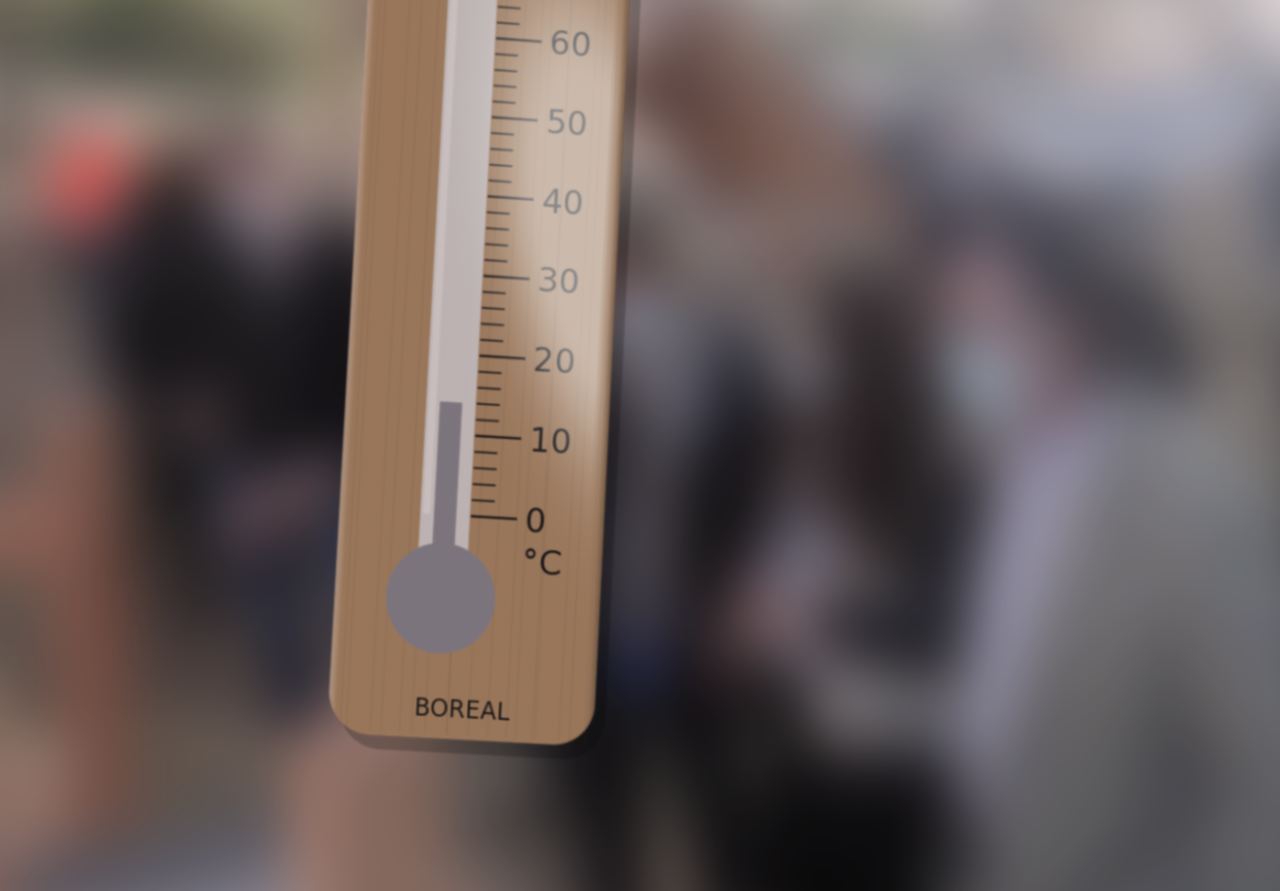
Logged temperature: 14 °C
